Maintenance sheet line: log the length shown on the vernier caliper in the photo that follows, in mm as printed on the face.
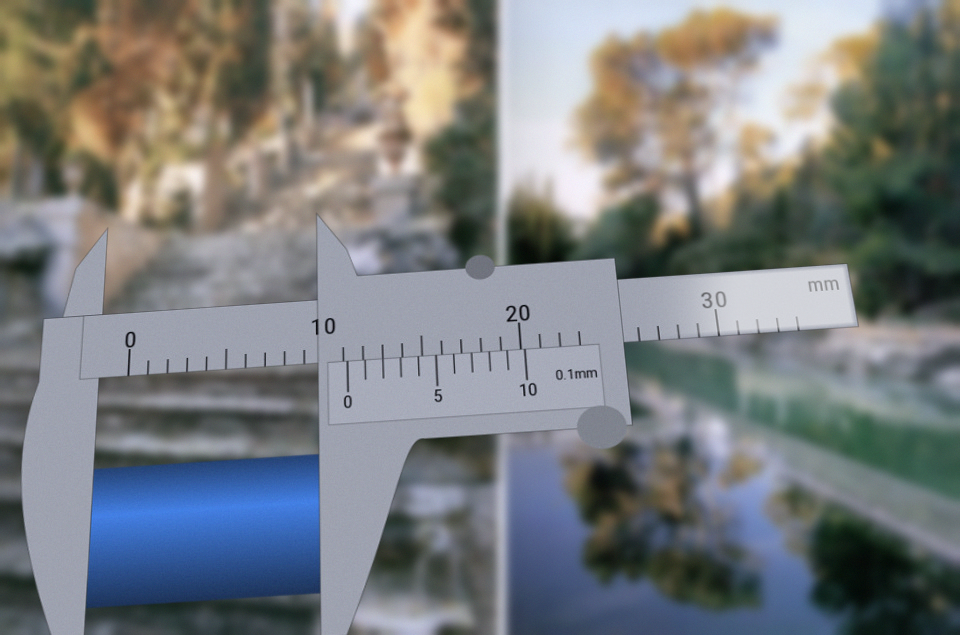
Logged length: 11.2 mm
